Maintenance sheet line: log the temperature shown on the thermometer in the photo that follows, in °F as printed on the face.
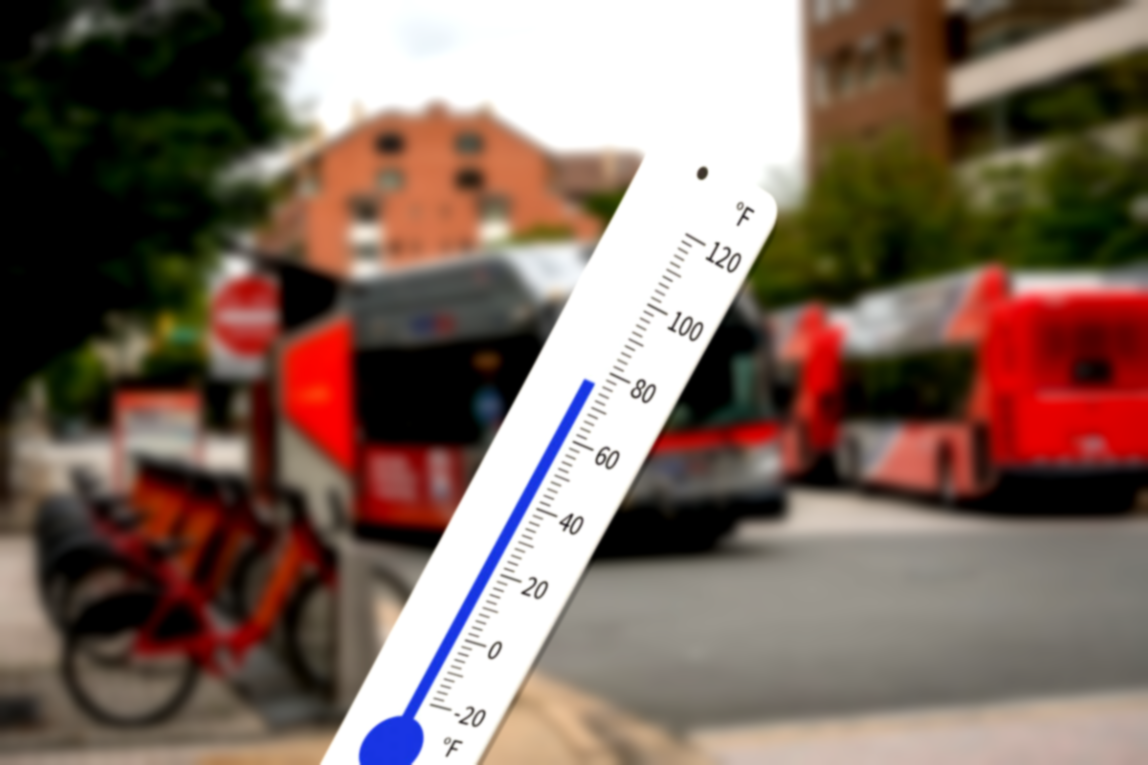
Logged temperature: 76 °F
